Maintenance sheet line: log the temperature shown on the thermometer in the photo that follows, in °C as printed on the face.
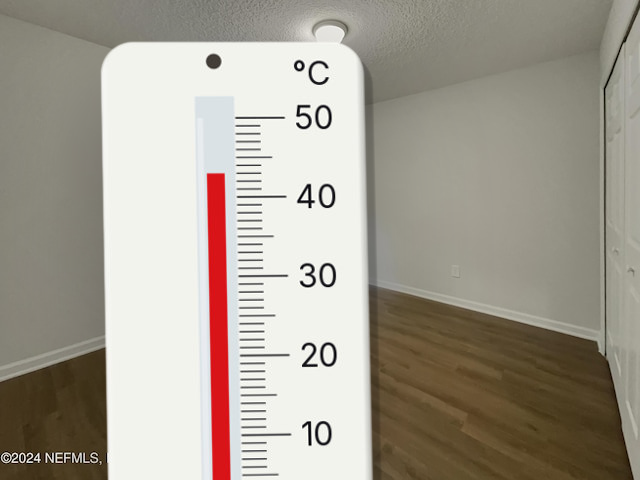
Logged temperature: 43 °C
